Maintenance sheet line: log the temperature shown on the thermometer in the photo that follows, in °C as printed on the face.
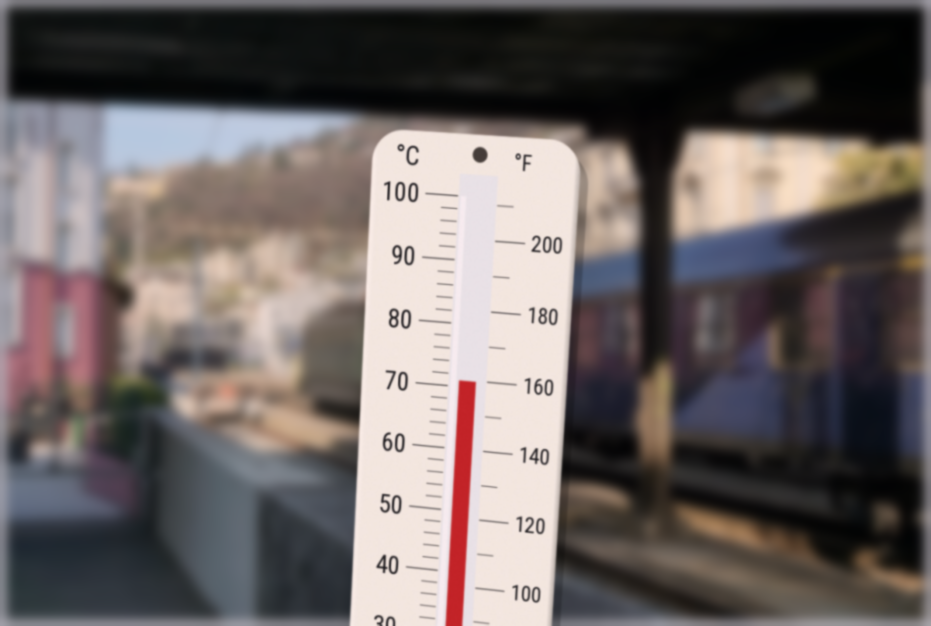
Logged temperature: 71 °C
